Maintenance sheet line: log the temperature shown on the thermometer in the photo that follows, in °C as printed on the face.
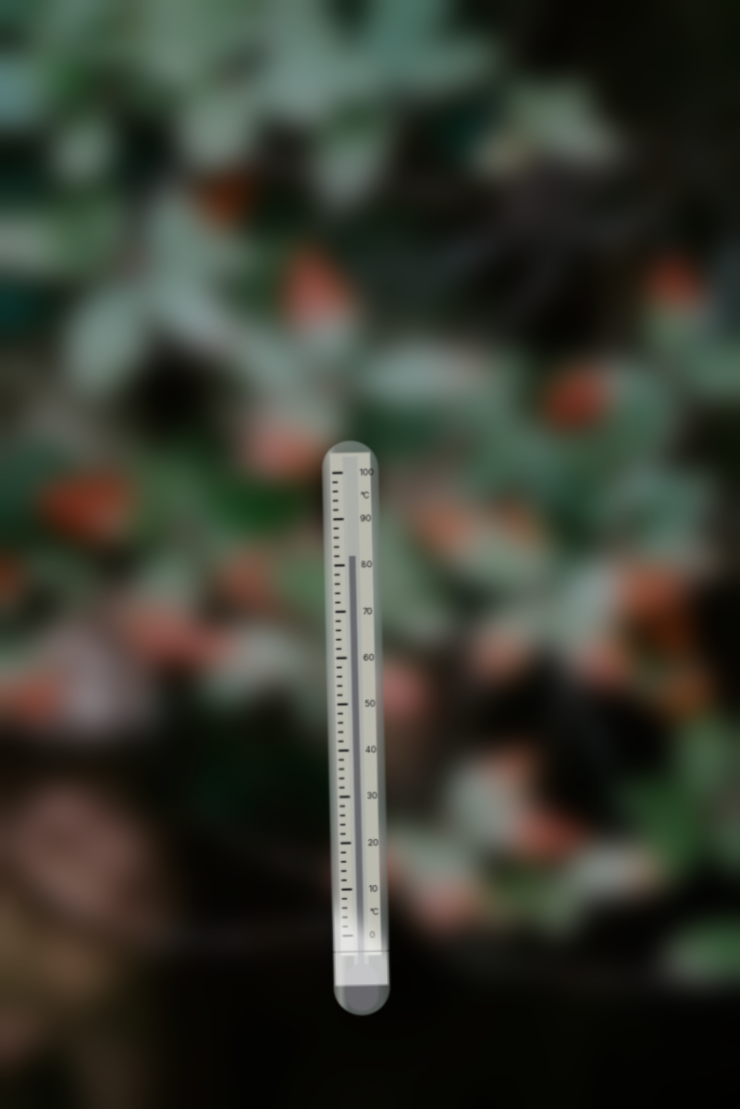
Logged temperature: 82 °C
